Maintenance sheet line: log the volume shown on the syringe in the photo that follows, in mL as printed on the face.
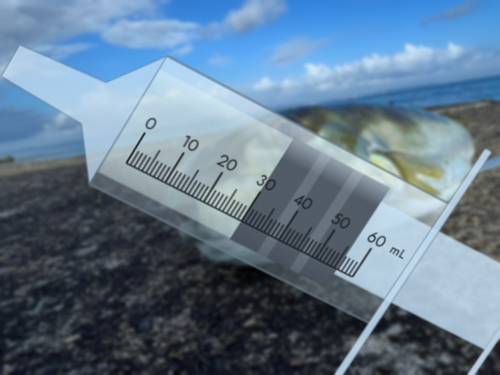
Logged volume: 30 mL
